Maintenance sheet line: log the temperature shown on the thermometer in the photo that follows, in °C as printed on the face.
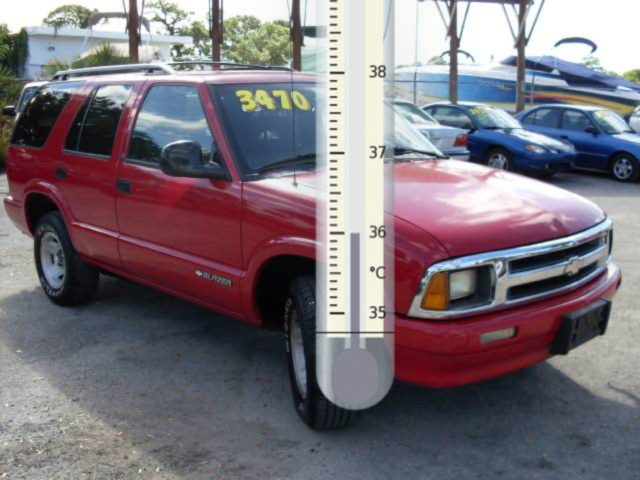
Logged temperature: 36 °C
